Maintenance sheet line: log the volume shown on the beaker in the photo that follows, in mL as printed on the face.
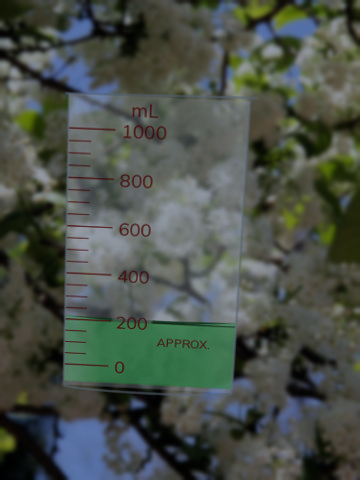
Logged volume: 200 mL
